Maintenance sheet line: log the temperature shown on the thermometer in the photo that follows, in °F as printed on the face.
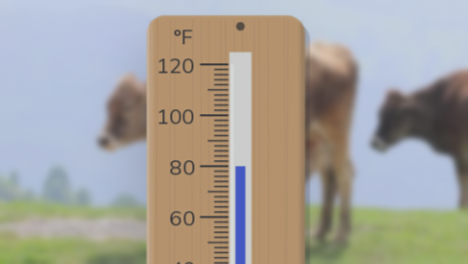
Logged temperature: 80 °F
